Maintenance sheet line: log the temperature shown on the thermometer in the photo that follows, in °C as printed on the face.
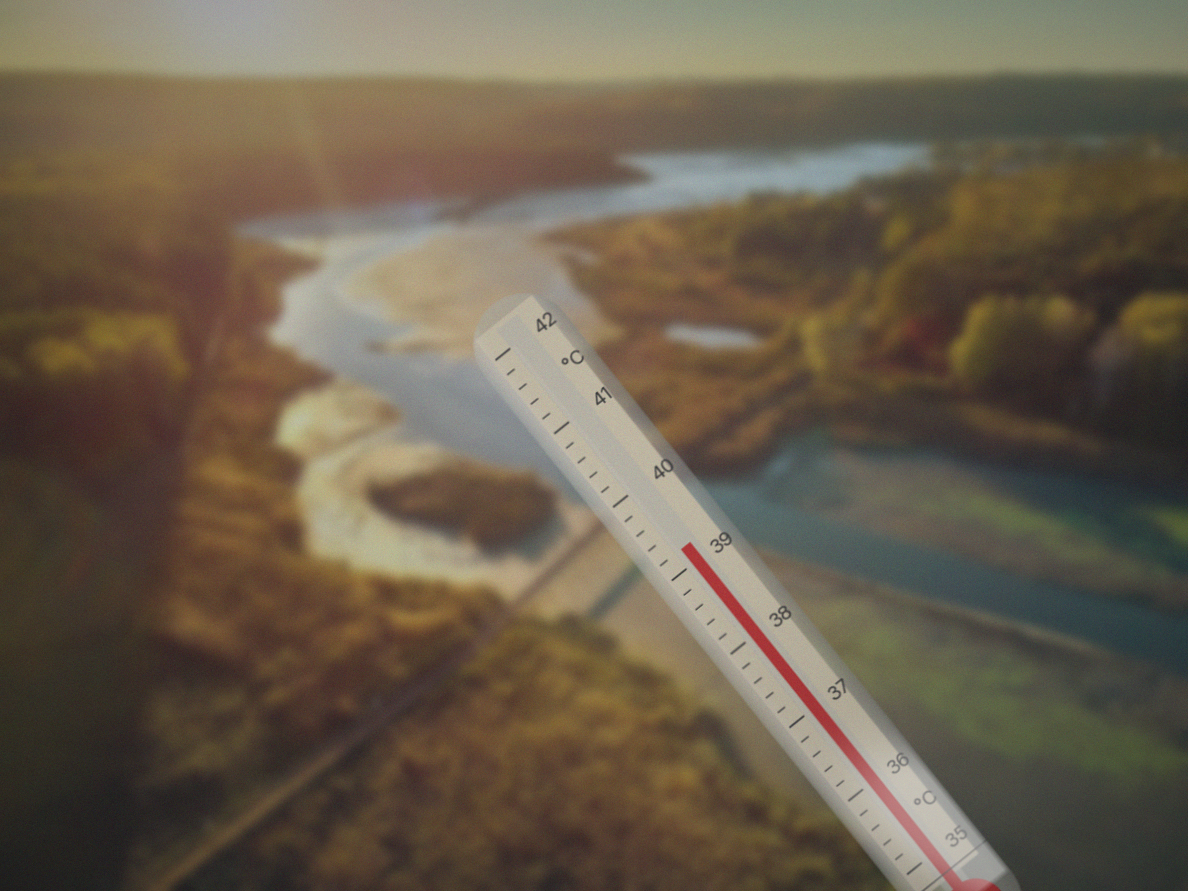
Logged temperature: 39.2 °C
